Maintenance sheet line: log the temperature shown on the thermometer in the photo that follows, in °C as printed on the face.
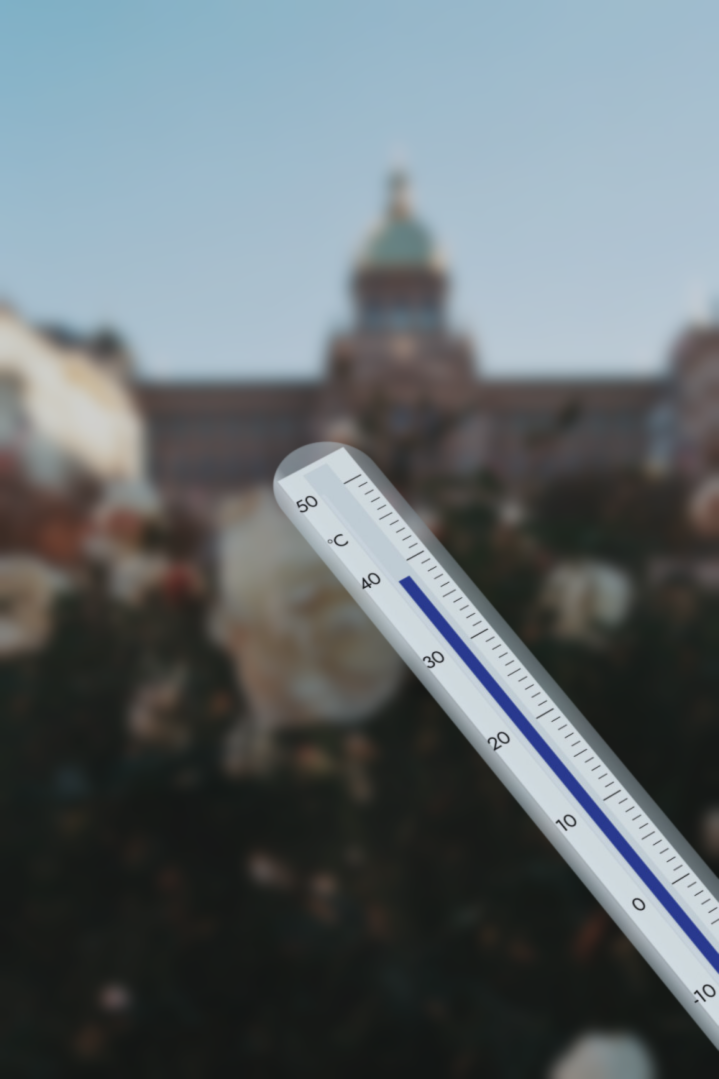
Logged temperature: 38.5 °C
